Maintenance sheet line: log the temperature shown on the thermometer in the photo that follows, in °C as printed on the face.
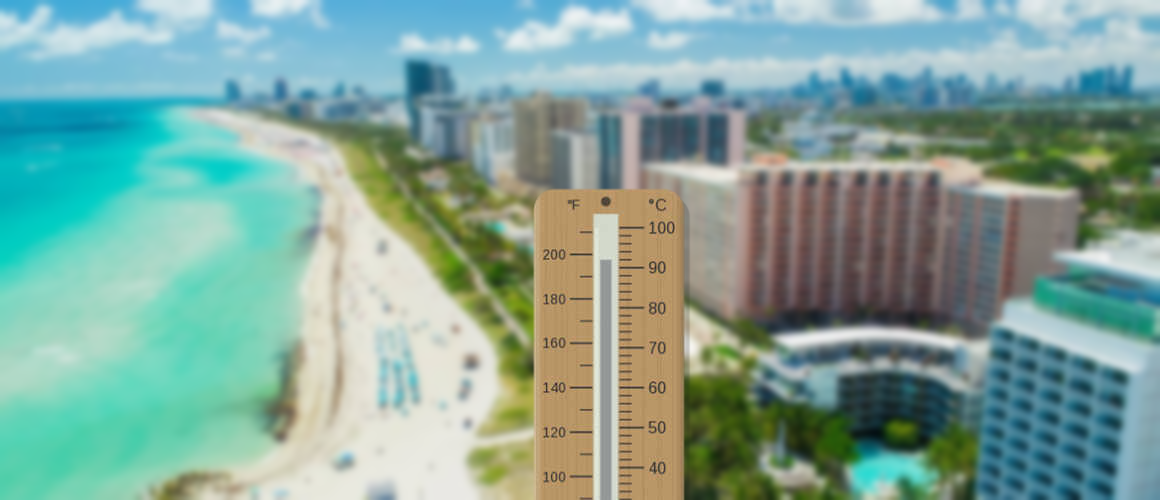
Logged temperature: 92 °C
